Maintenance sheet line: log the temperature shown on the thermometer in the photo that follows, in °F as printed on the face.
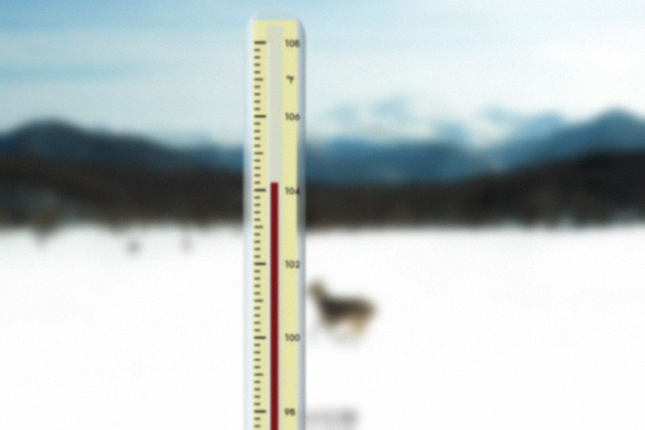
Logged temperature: 104.2 °F
